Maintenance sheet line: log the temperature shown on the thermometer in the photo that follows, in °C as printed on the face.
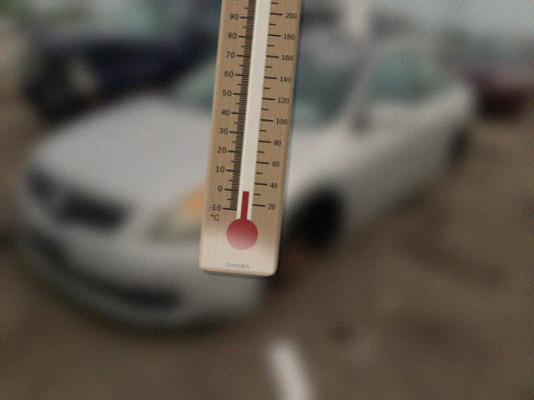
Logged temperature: 0 °C
